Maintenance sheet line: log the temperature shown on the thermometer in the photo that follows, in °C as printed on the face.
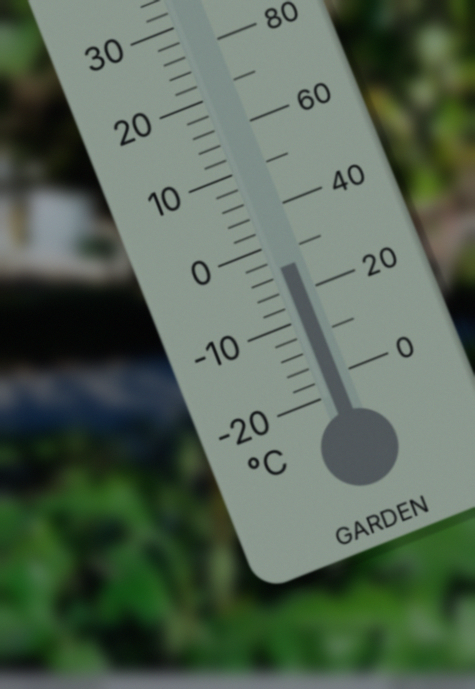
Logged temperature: -3 °C
